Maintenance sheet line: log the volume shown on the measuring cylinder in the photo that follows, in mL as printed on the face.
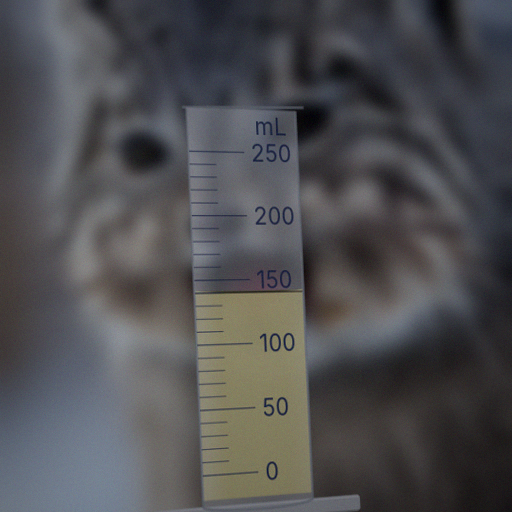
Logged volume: 140 mL
